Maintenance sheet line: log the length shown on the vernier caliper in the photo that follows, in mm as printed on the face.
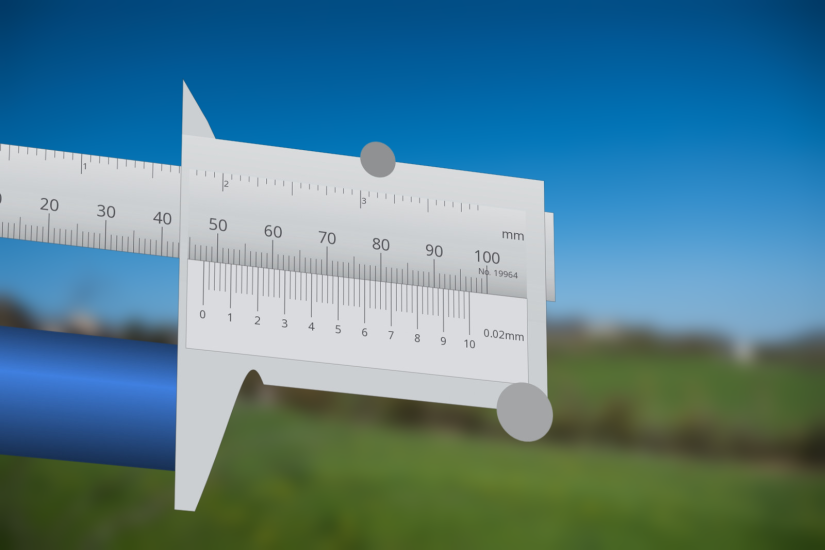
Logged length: 47.6 mm
